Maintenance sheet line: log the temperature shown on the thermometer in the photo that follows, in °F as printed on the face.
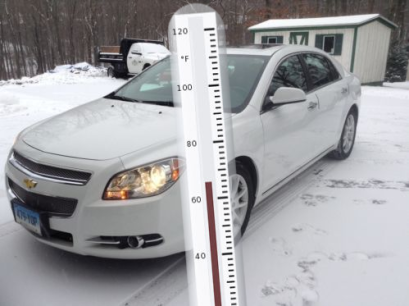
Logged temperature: 66 °F
